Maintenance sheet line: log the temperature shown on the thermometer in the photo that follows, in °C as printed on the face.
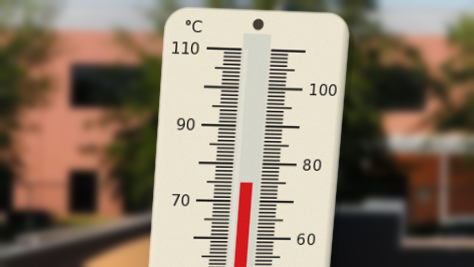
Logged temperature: 75 °C
